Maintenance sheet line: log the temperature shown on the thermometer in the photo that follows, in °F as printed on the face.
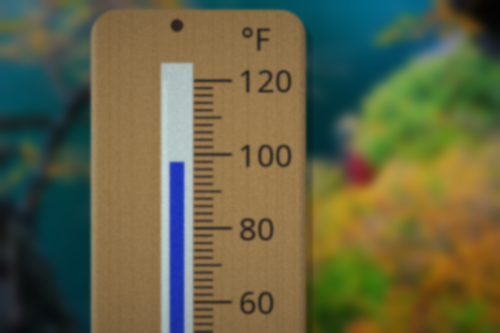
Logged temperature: 98 °F
